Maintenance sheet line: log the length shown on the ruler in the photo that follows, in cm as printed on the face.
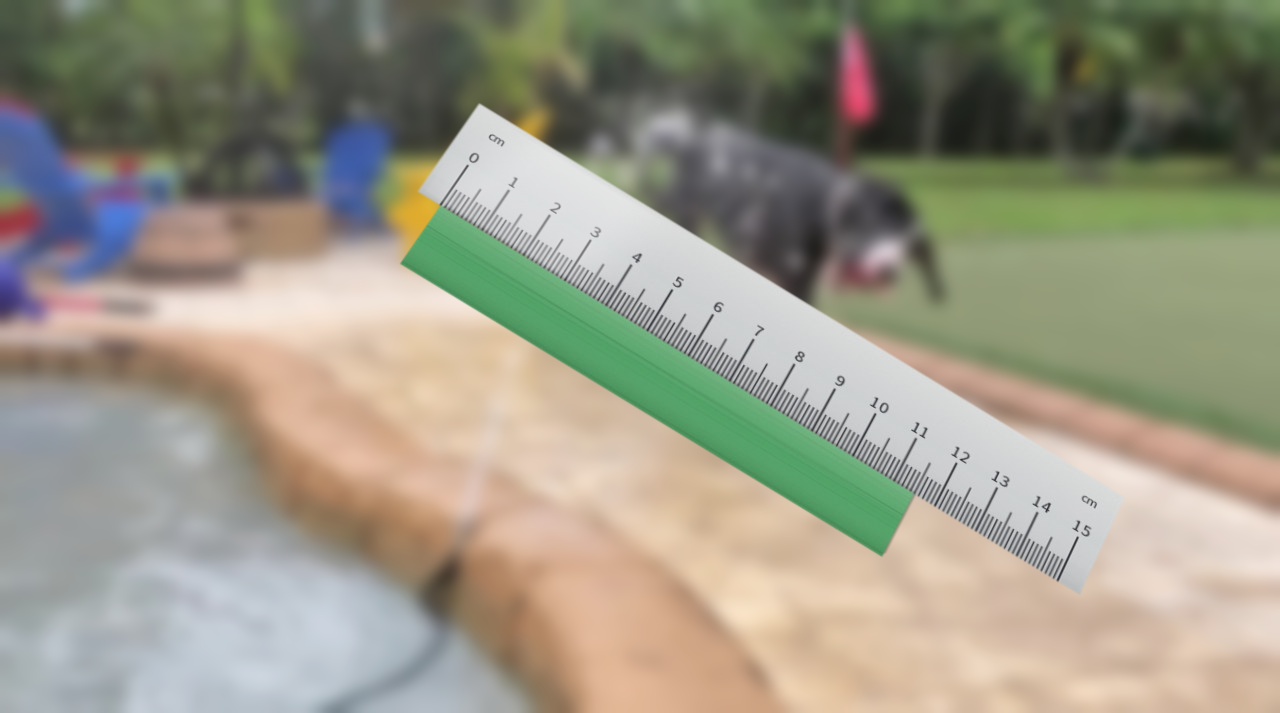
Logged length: 11.5 cm
